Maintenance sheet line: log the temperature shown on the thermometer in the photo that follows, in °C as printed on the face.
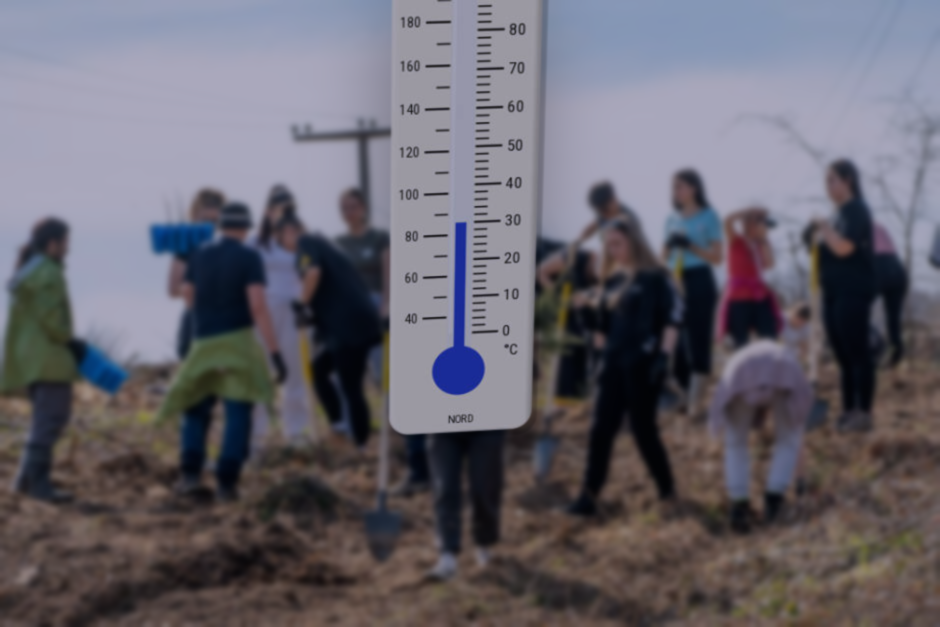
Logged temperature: 30 °C
